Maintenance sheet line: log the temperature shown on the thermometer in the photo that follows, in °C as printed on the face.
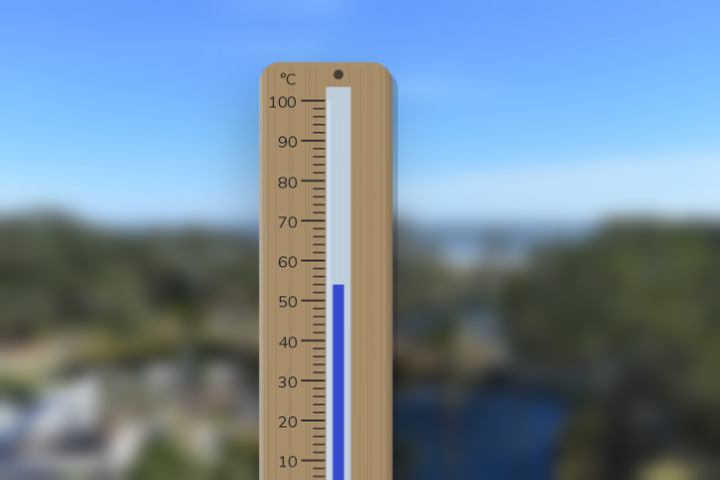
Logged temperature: 54 °C
